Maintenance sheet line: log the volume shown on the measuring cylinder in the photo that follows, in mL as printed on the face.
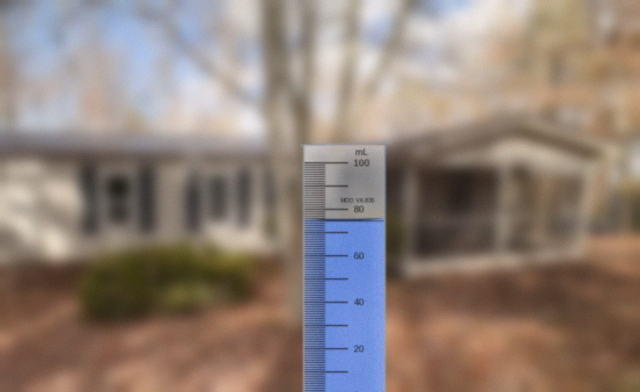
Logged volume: 75 mL
